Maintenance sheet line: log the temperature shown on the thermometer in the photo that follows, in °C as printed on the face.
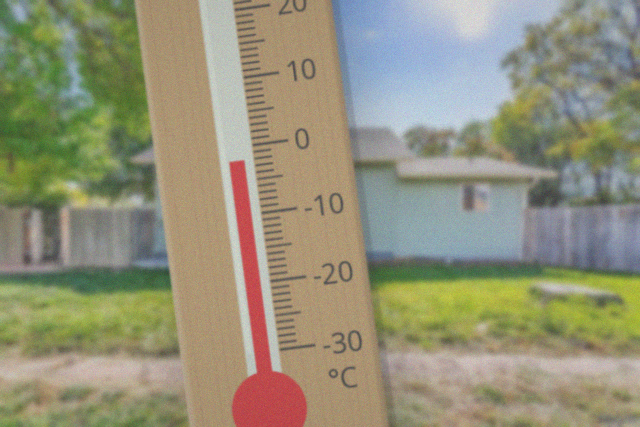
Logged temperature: -2 °C
